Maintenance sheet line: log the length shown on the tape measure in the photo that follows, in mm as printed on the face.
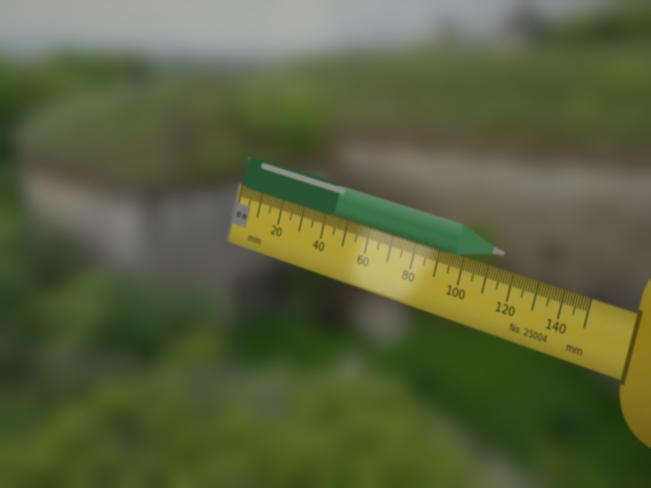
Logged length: 115 mm
